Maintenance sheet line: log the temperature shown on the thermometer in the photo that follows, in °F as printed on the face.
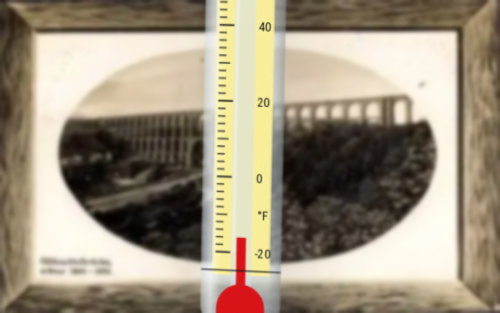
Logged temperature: -16 °F
